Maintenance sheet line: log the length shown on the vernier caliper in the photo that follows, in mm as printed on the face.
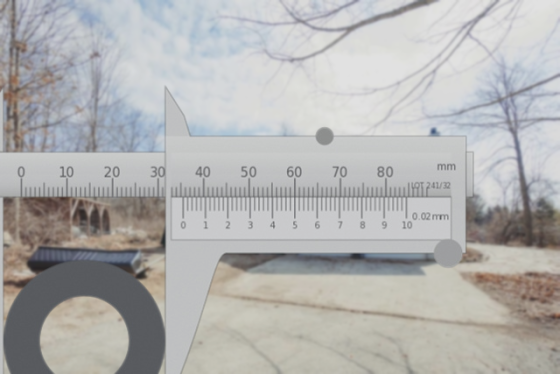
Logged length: 35.5 mm
